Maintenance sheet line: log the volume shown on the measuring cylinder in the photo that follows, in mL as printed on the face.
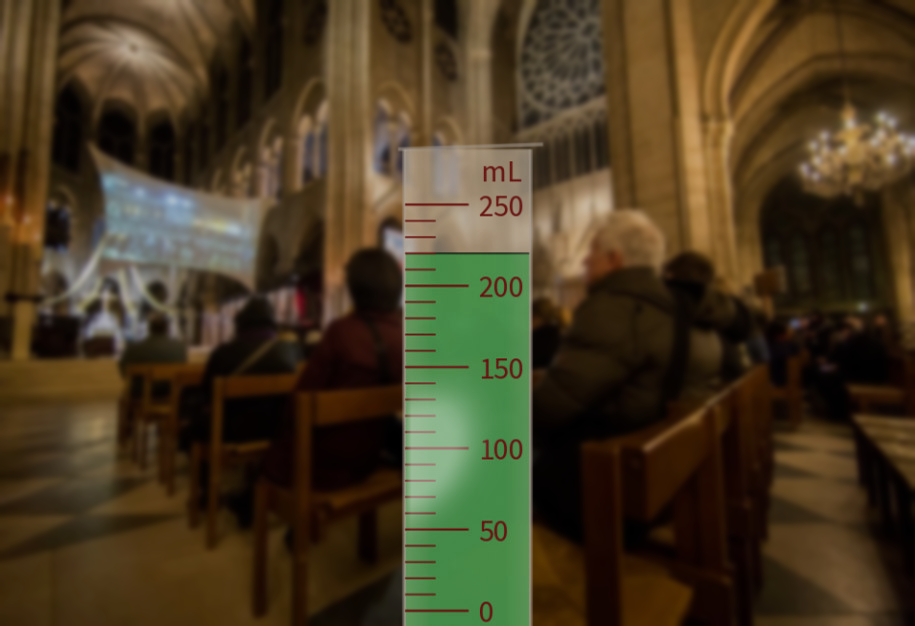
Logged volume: 220 mL
